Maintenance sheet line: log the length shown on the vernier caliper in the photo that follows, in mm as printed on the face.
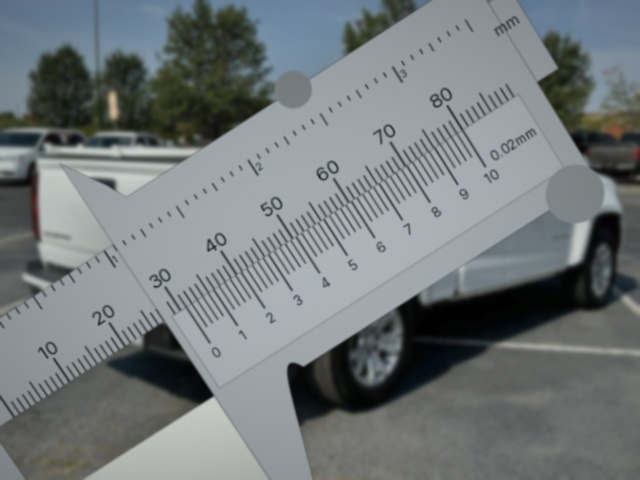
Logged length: 31.0 mm
